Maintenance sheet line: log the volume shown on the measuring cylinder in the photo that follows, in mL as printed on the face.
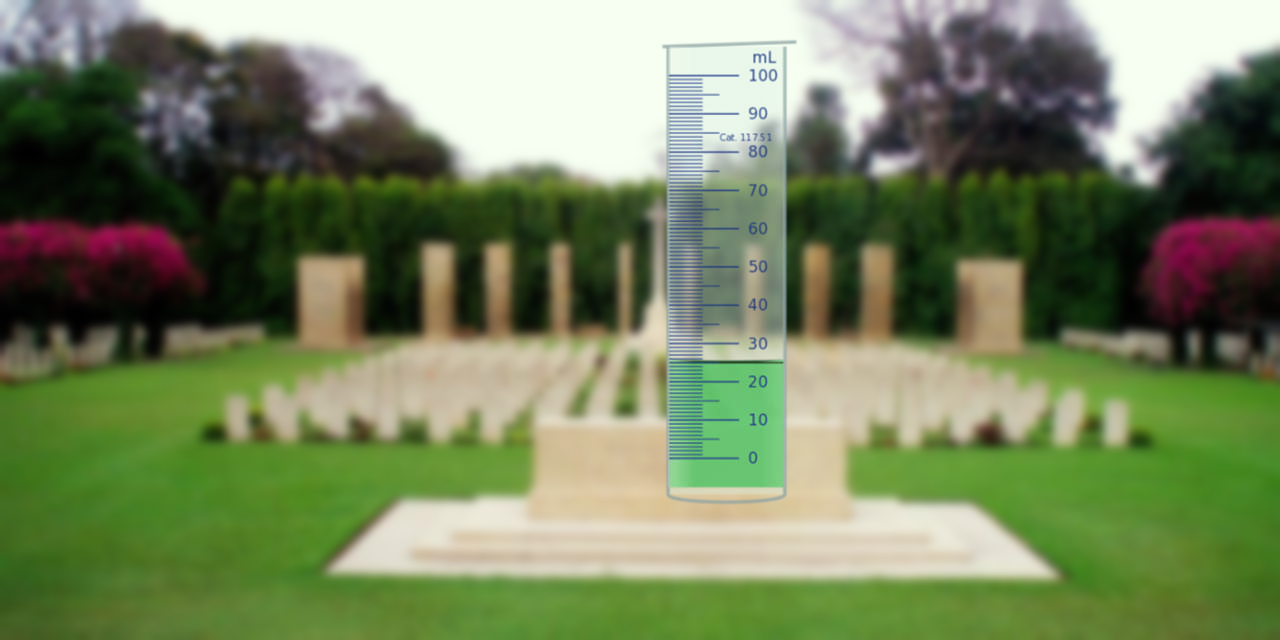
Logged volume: 25 mL
